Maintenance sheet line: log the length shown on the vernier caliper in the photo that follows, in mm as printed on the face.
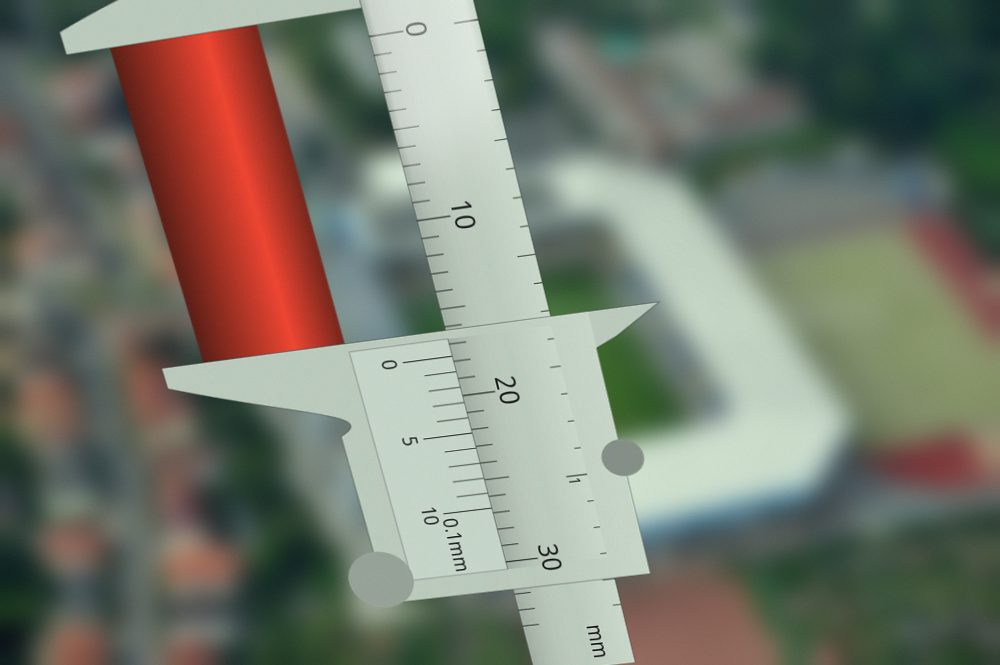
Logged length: 17.7 mm
